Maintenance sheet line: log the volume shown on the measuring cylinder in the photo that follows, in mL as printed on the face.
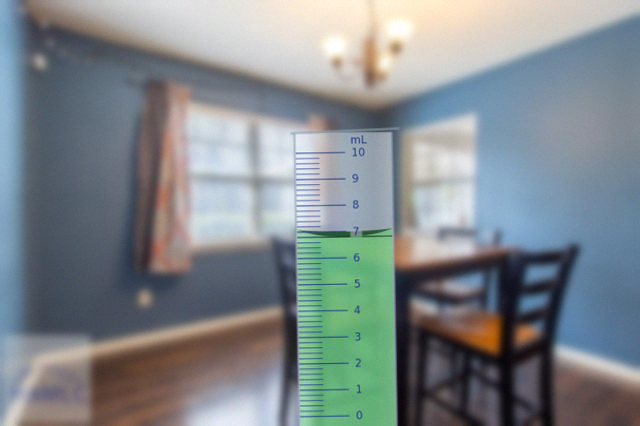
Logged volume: 6.8 mL
